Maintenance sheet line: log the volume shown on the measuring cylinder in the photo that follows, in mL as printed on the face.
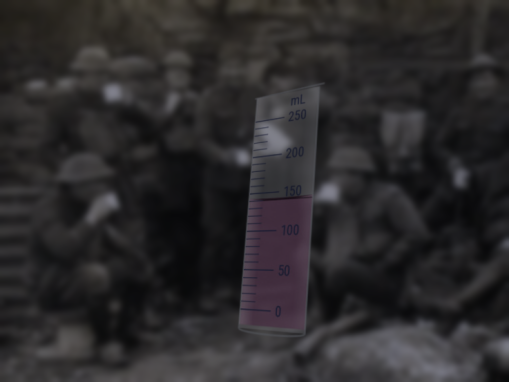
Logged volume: 140 mL
